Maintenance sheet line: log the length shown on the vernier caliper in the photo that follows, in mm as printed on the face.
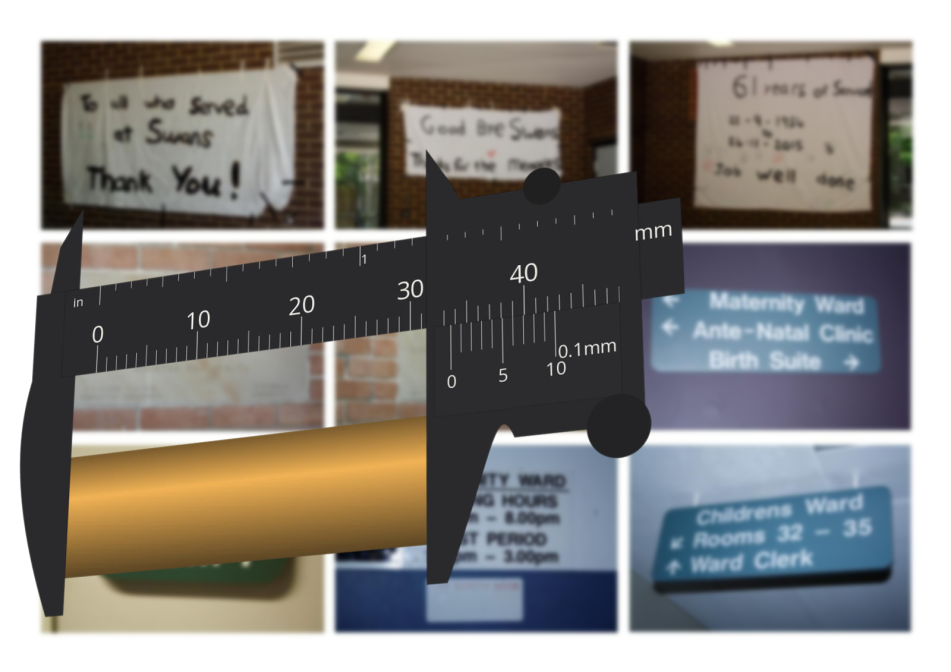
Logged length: 33.6 mm
